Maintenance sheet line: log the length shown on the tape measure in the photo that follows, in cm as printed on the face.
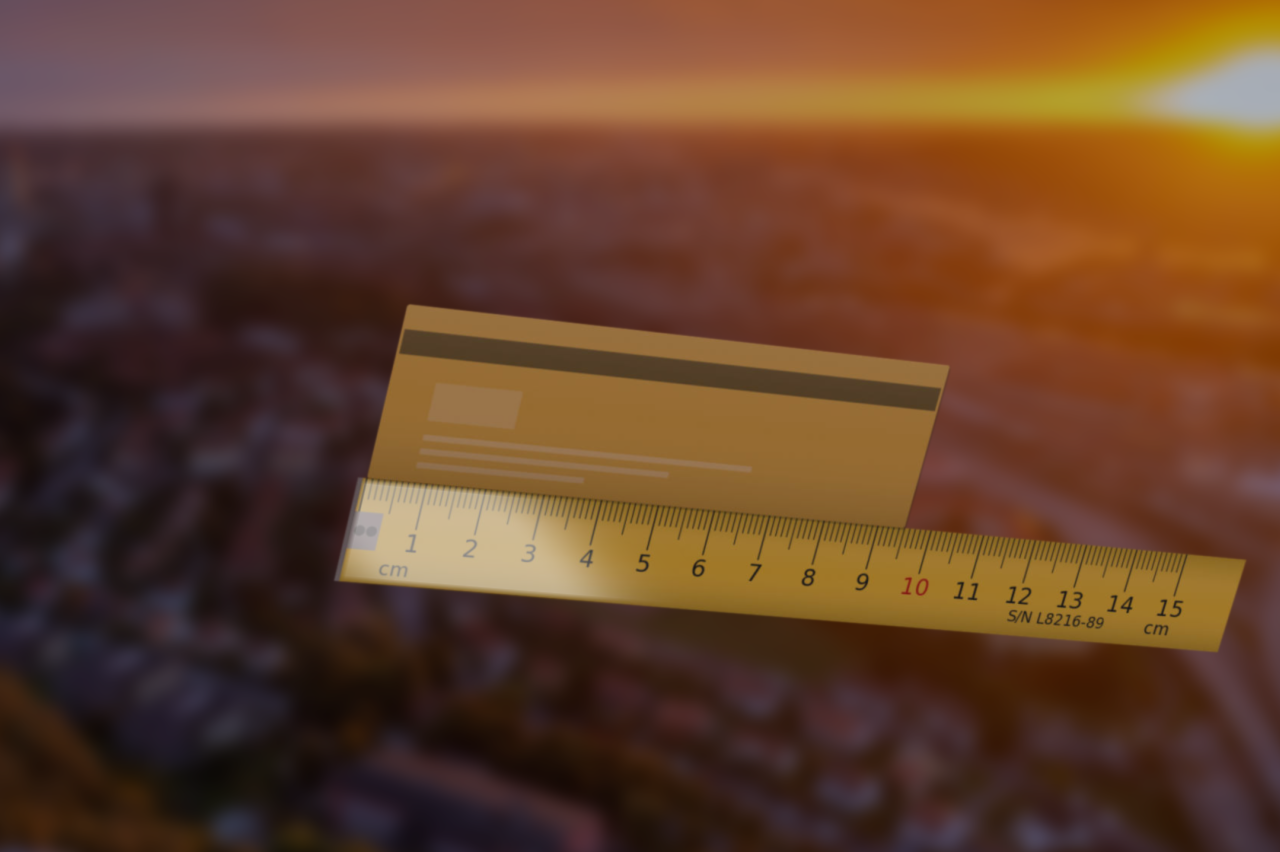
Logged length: 9.5 cm
